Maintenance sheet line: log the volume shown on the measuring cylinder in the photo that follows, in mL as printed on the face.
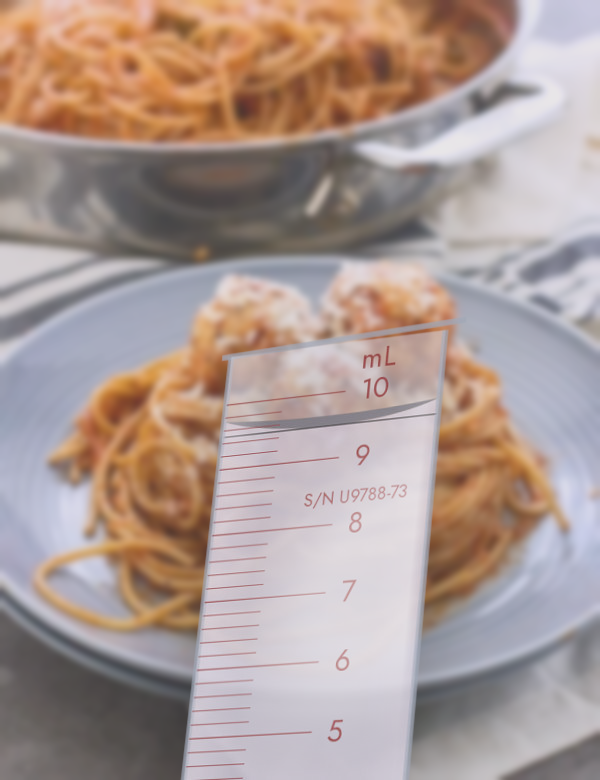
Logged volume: 9.5 mL
